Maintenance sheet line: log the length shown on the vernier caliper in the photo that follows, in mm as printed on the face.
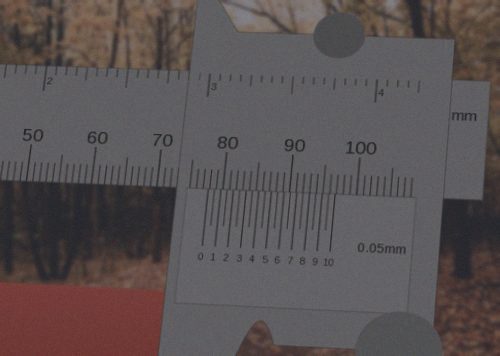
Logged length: 77.8 mm
